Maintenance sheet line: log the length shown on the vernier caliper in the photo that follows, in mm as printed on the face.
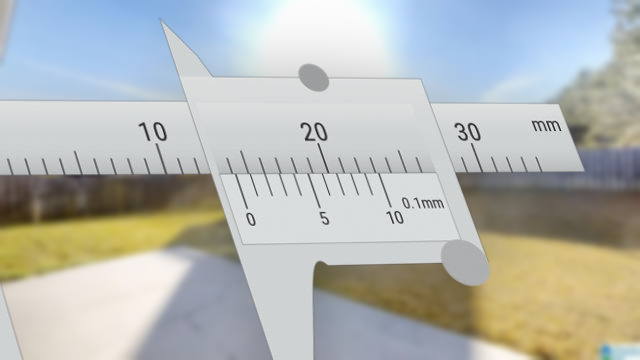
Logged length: 14.2 mm
